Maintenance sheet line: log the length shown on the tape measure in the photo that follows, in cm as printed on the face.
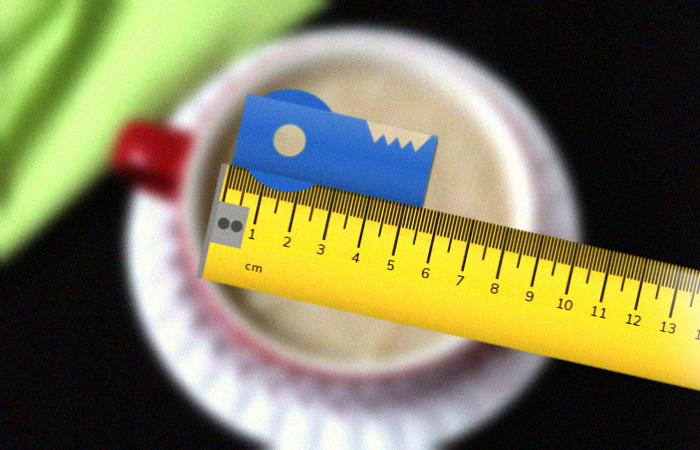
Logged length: 5.5 cm
